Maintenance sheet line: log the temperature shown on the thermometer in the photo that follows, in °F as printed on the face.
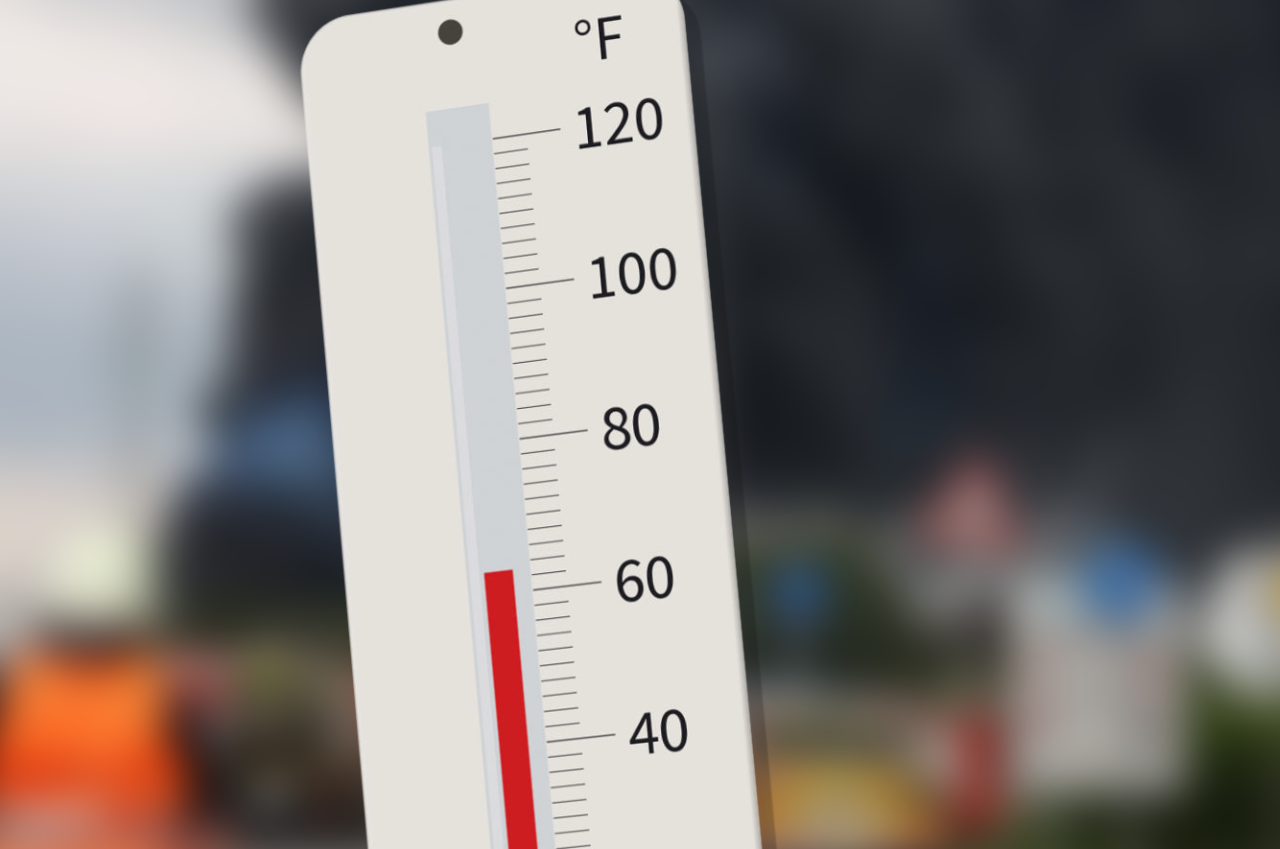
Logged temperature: 63 °F
